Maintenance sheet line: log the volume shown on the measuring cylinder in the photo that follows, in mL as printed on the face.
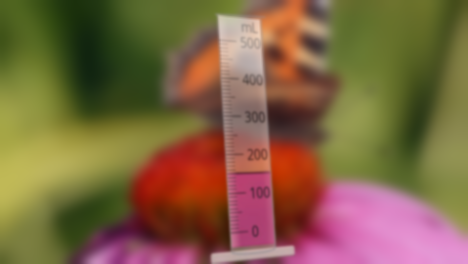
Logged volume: 150 mL
